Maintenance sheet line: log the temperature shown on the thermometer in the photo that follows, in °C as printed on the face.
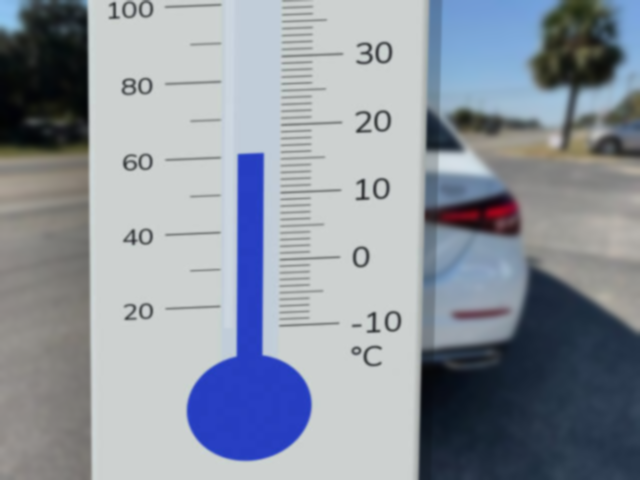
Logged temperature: 16 °C
